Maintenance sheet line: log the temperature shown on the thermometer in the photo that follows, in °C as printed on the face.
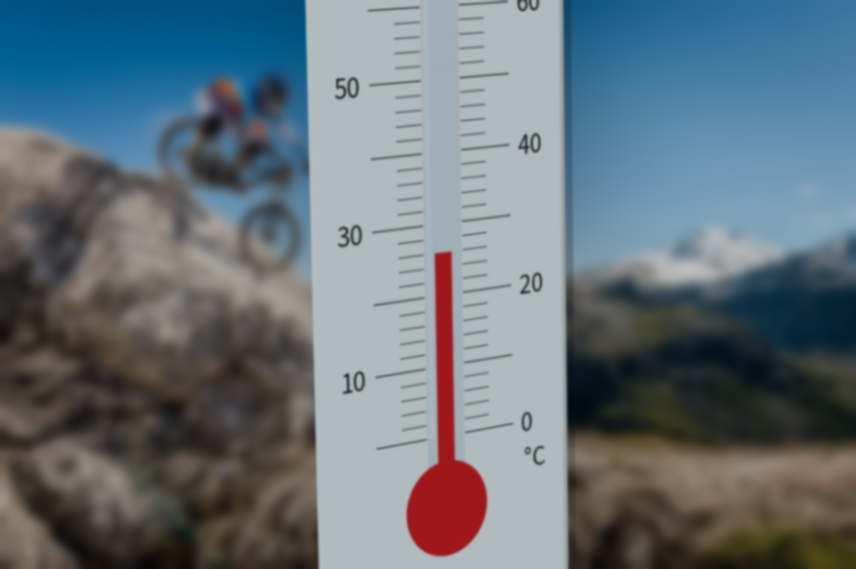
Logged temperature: 26 °C
